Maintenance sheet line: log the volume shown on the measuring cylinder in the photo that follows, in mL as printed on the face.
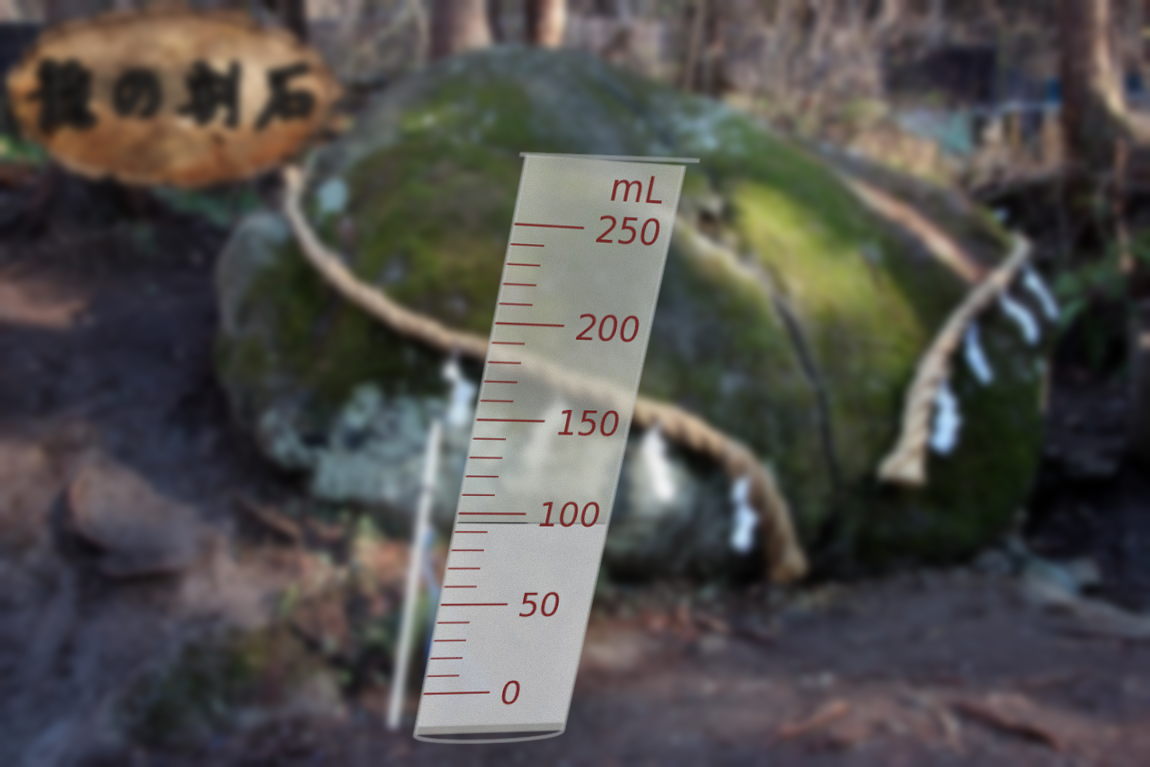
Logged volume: 95 mL
